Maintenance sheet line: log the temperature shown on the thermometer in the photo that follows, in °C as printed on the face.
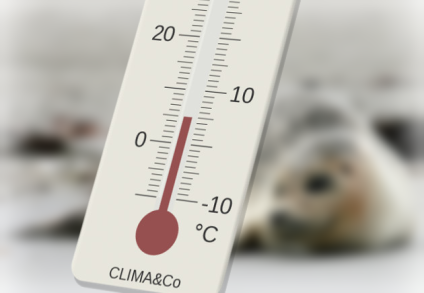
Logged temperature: 5 °C
